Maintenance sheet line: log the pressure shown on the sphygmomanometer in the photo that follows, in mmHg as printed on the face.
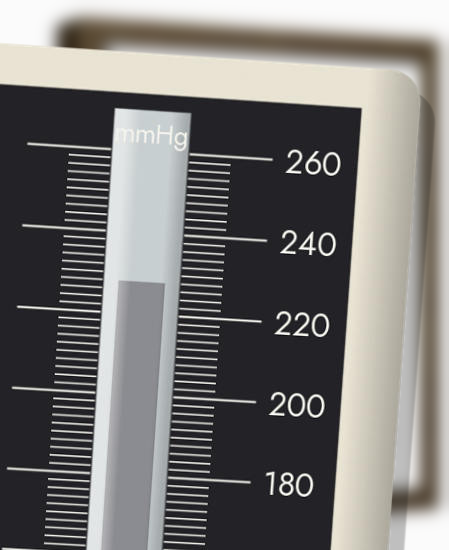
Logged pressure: 228 mmHg
